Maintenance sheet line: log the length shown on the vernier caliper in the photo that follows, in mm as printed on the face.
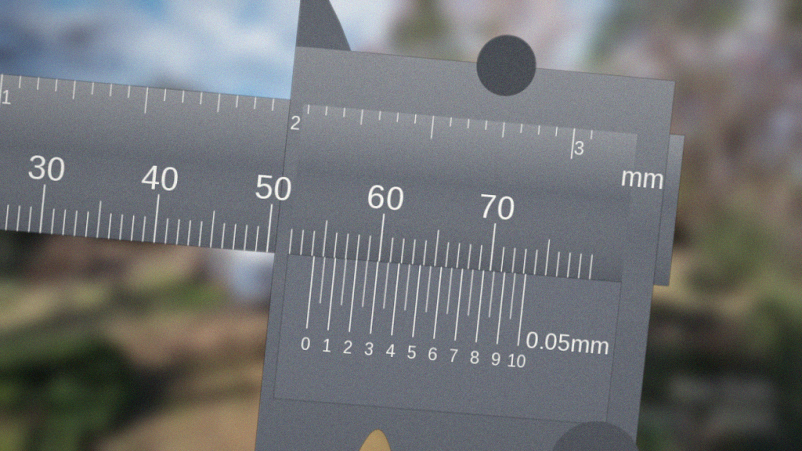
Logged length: 54.2 mm
